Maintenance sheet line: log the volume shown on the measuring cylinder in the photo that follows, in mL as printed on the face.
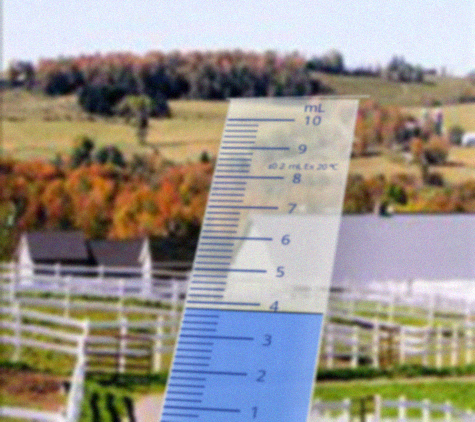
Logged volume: 3.8 mL
